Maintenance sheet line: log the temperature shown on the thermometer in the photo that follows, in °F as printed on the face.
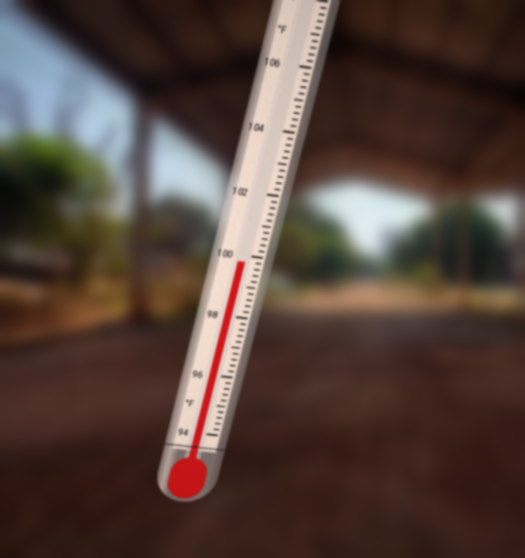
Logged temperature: 99.8 °F
